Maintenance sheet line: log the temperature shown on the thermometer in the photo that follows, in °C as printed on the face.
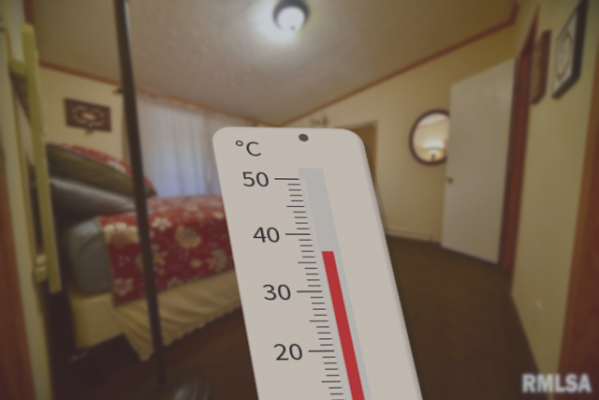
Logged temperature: 37 °C
